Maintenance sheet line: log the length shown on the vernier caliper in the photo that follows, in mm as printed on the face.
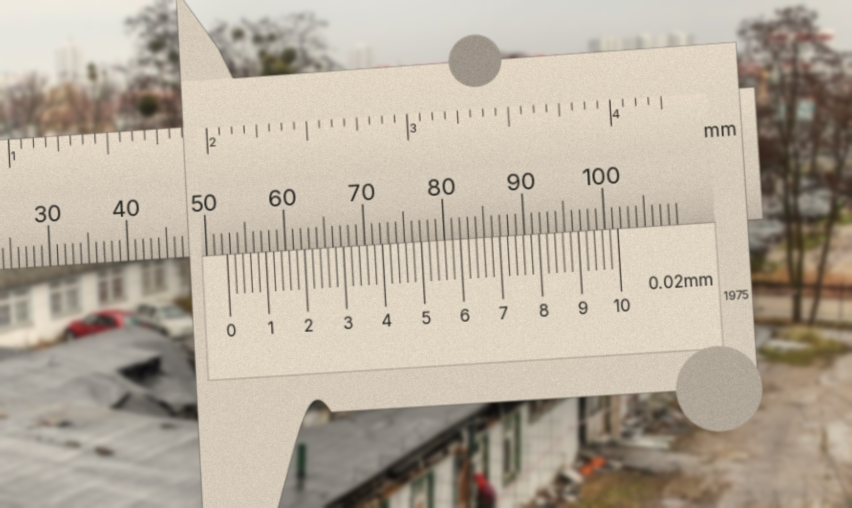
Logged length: 52.6 mm
